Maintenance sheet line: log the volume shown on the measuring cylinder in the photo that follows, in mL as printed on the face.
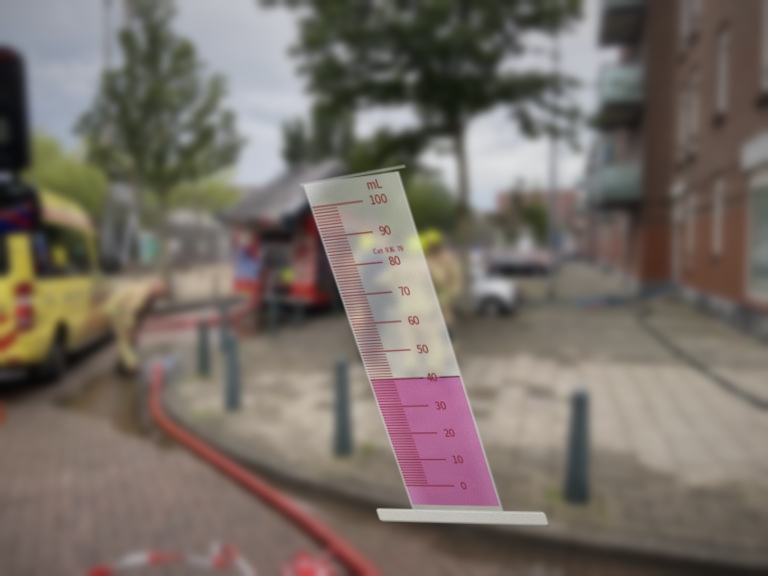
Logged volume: 40 mL
